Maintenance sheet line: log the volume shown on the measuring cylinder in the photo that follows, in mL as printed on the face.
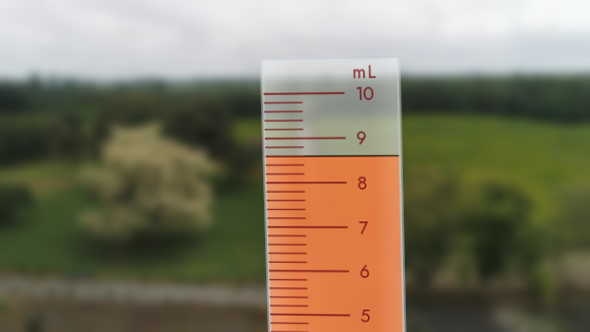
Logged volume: 8.6 mL
